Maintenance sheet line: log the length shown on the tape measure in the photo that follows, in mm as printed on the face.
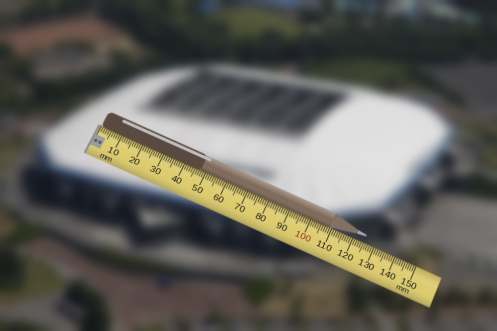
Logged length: 125 mm
